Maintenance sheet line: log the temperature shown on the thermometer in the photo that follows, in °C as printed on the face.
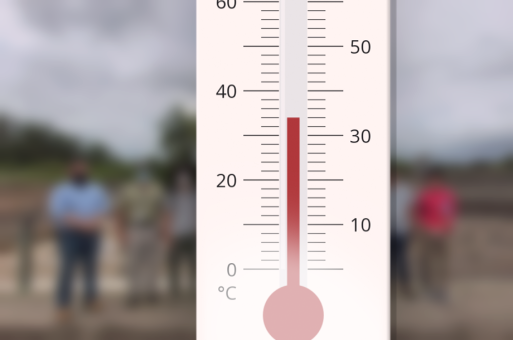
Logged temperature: 34 °C
